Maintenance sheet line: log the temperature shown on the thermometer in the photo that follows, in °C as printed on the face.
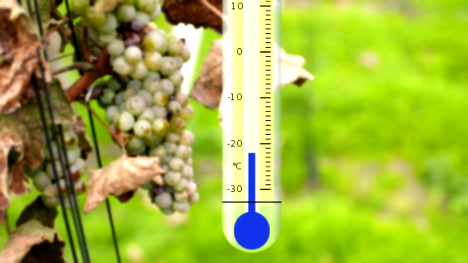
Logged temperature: -22 °C
